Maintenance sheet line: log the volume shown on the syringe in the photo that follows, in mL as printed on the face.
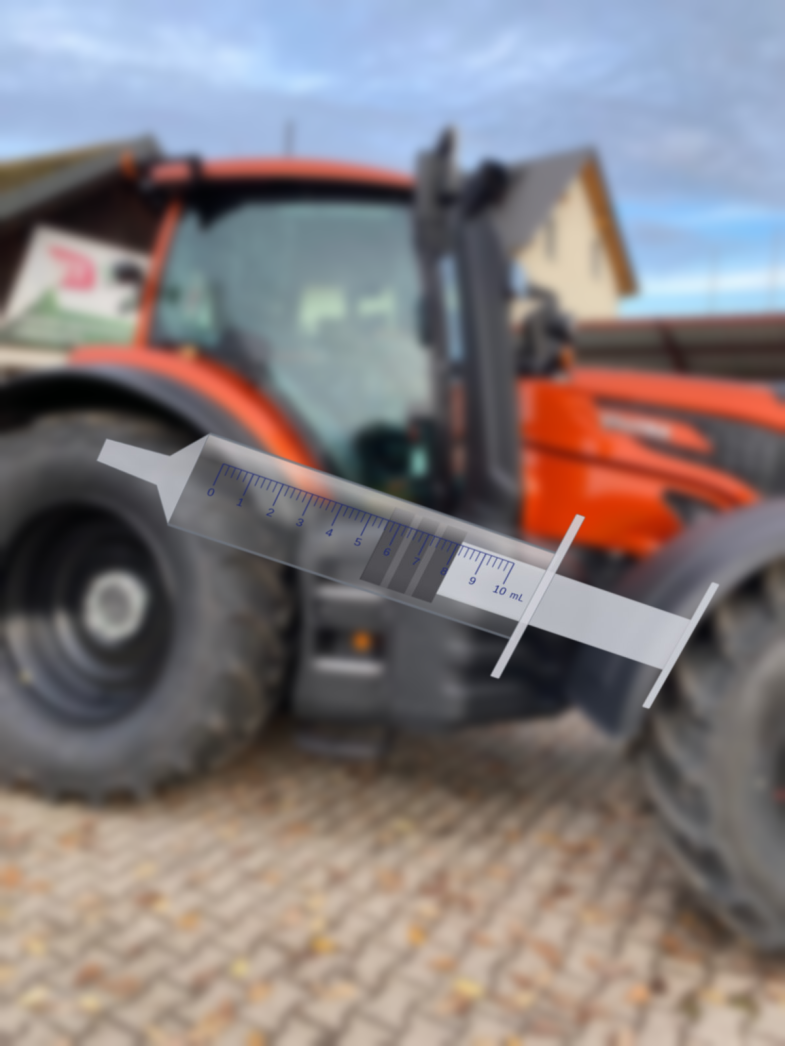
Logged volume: 5.6 mL
